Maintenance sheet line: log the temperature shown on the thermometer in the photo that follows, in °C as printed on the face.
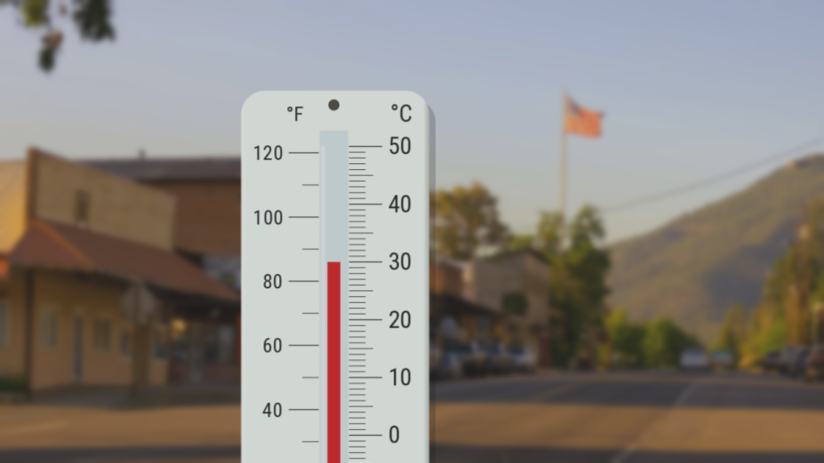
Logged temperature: 30 °C
